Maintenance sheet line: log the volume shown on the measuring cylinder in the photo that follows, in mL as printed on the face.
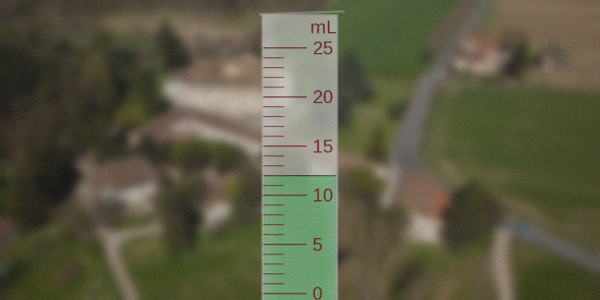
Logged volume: 12 mL
